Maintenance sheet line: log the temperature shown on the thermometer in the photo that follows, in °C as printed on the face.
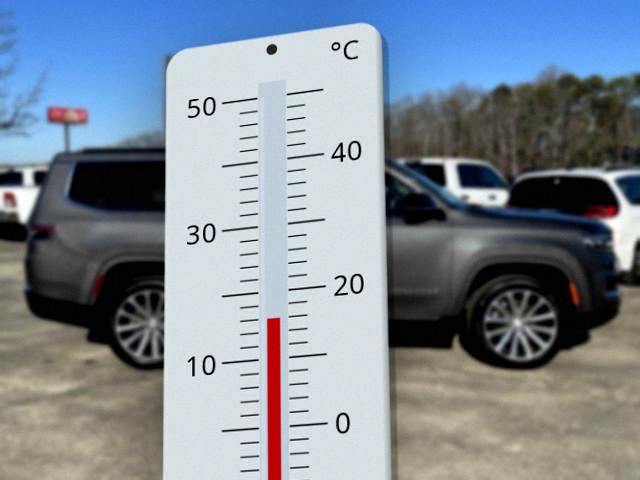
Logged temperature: 16 °C
